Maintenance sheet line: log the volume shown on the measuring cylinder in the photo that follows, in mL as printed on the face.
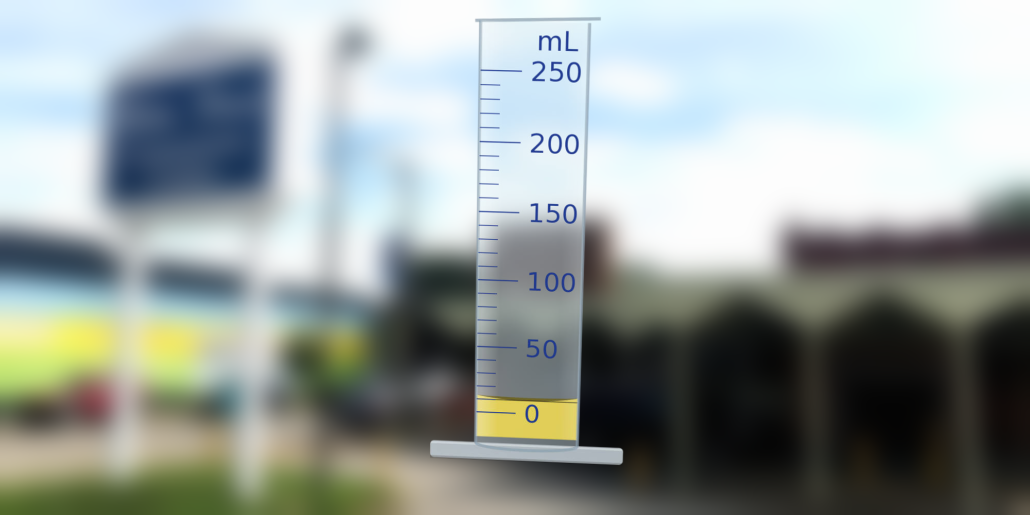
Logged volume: 10 mL
